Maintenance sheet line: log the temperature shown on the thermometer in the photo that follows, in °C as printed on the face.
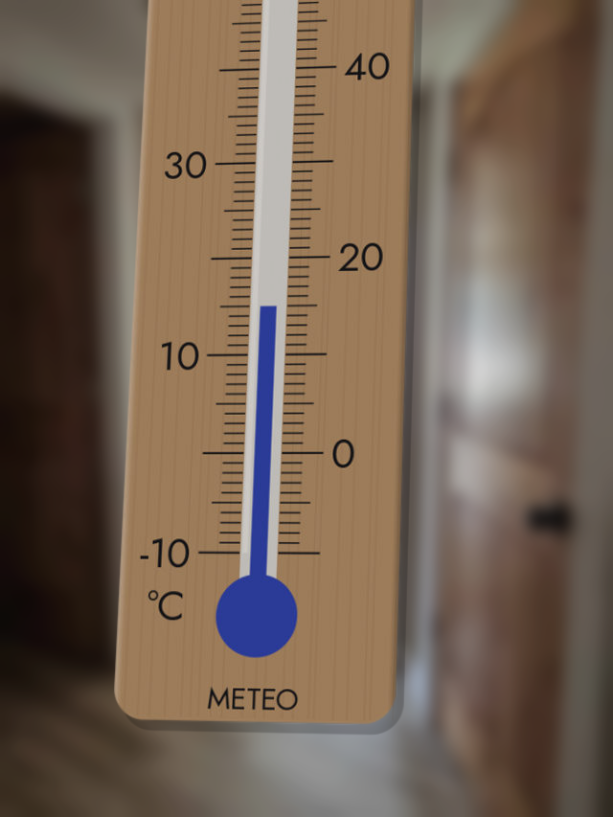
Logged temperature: 15 °C
